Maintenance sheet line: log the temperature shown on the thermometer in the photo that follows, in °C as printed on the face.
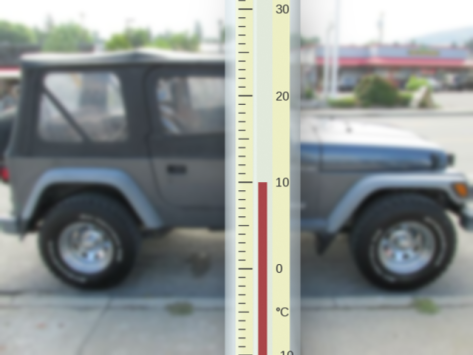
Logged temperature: 10 °C
